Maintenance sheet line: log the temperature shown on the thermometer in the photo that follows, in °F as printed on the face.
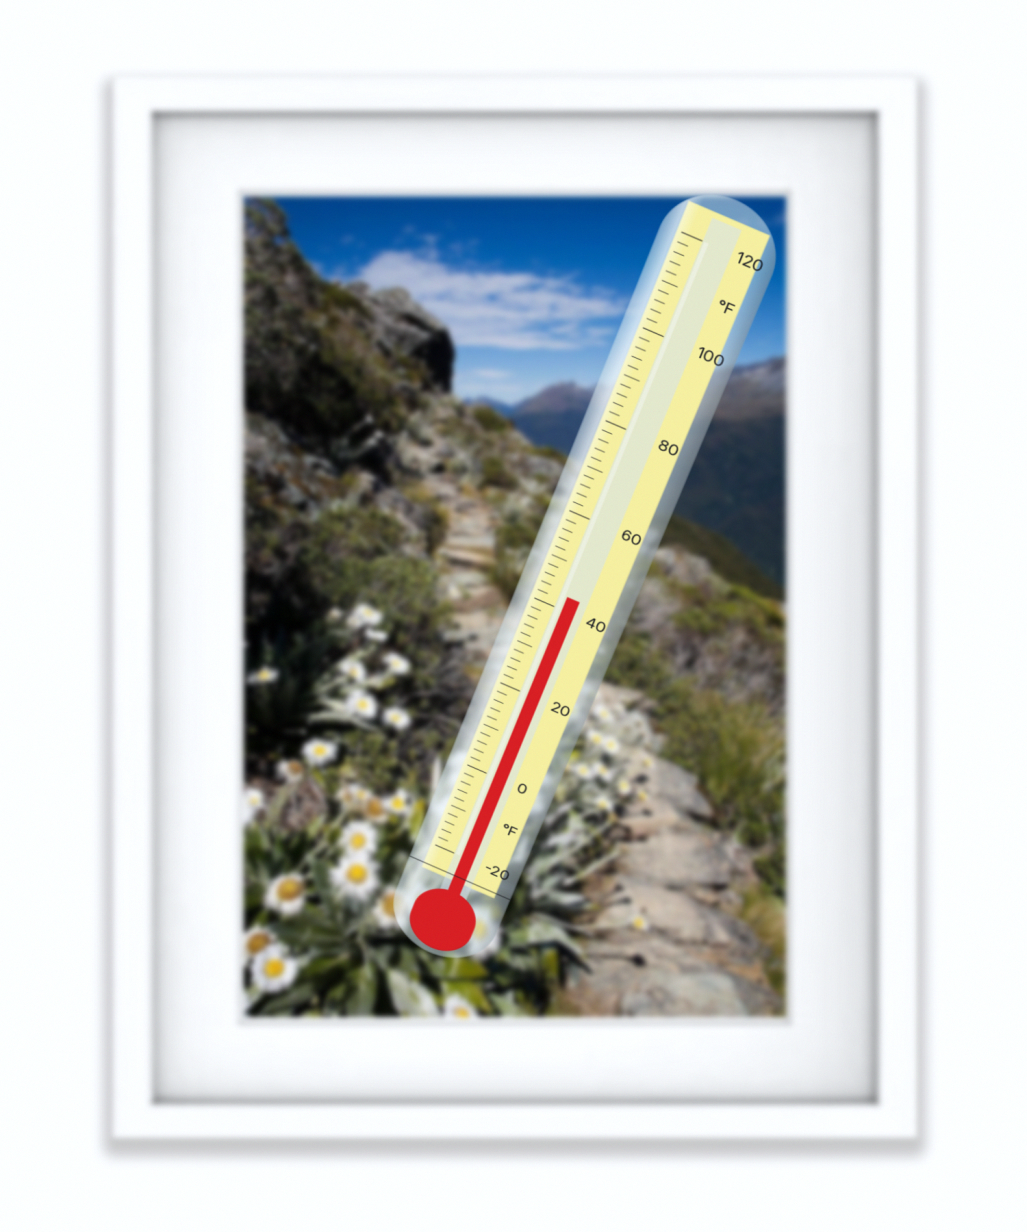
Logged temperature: 43 °F
